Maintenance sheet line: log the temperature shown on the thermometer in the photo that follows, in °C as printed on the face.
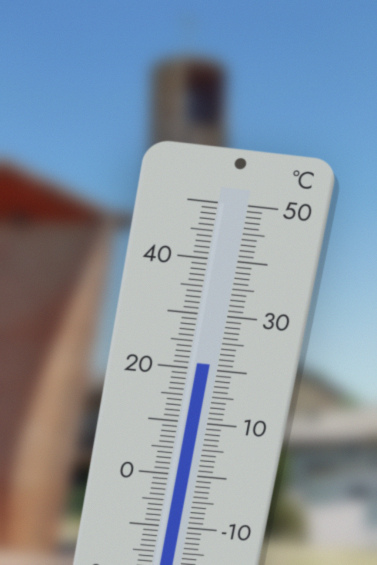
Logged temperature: 21 °C
